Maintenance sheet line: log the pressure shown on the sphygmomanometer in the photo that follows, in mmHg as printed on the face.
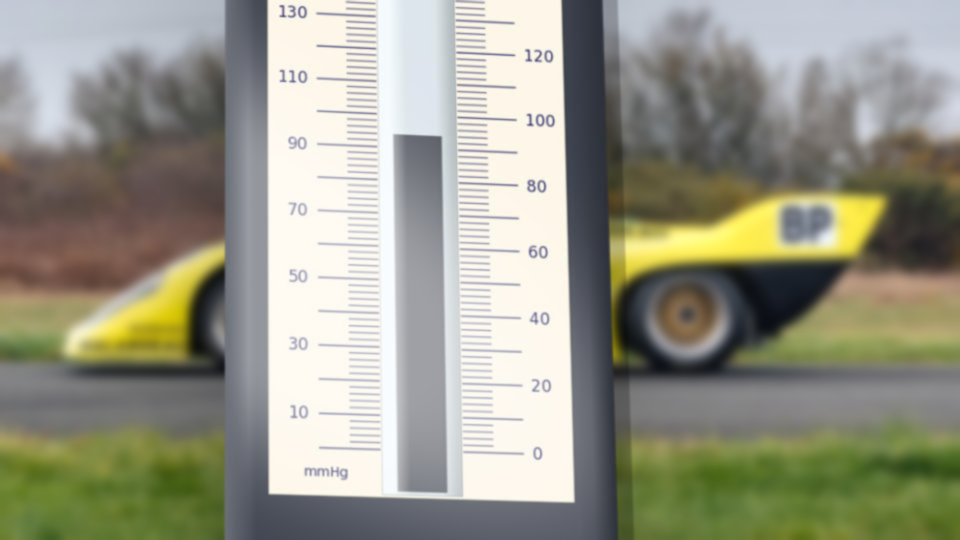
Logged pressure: 94 mmHg
